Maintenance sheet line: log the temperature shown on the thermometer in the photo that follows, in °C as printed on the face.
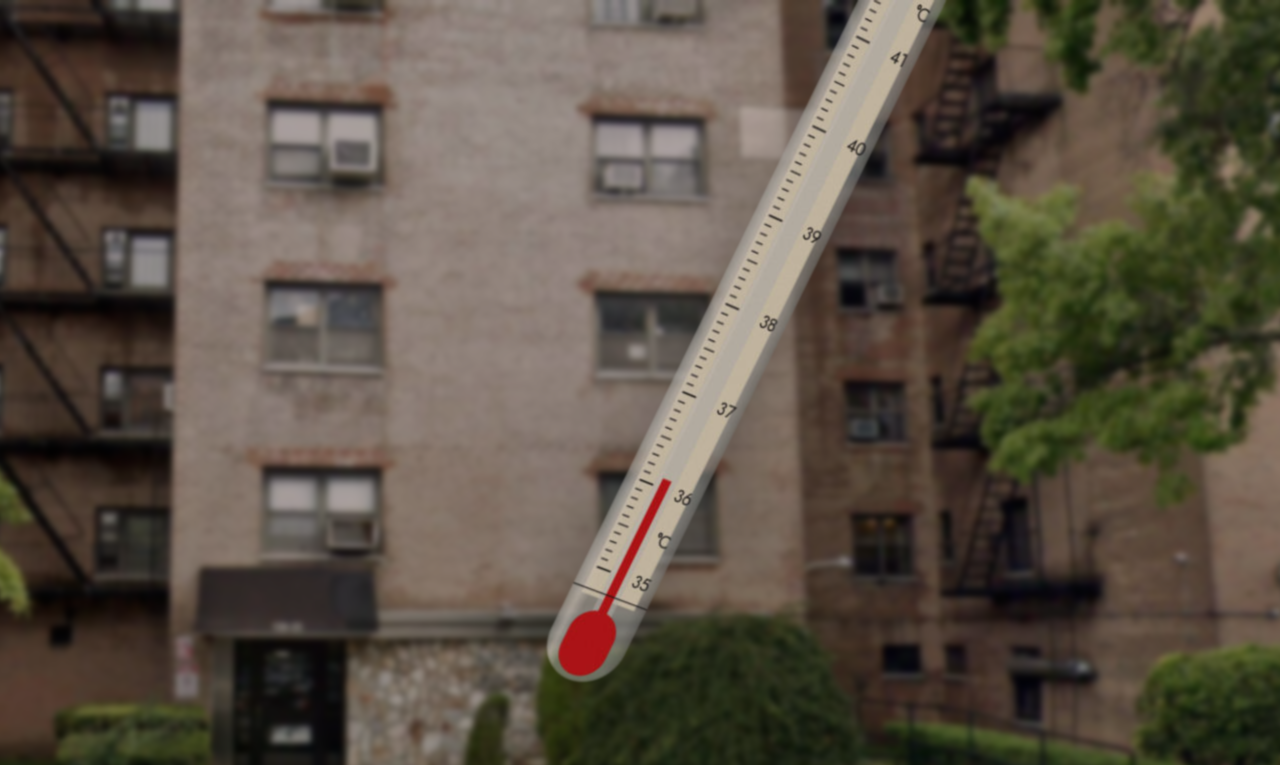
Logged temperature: 36.1 °C
